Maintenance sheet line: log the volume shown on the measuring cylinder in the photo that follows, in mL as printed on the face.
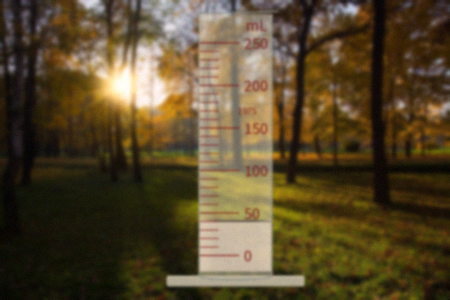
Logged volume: 40 mL
